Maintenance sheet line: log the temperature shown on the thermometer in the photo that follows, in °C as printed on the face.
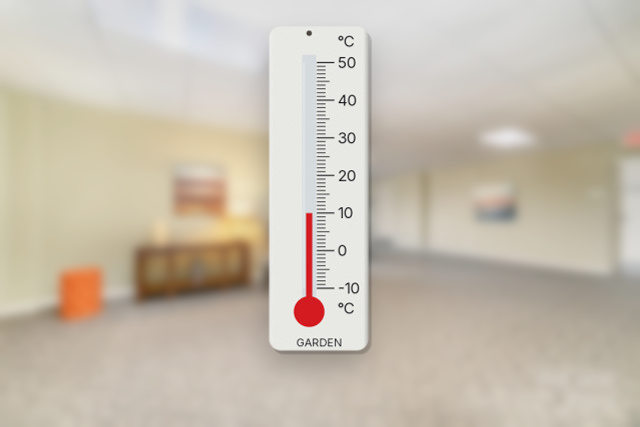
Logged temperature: 10 °C
